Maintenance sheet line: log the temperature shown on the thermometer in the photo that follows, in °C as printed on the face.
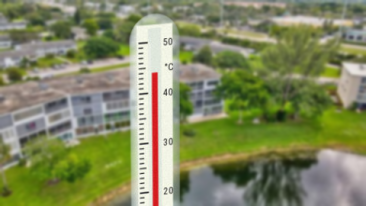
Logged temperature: 44 °C
